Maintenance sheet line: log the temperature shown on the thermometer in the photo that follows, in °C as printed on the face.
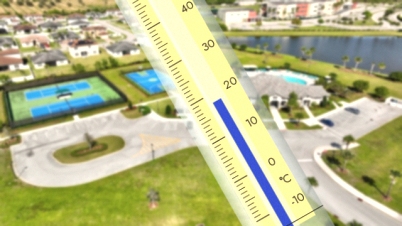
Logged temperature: 18 °C
